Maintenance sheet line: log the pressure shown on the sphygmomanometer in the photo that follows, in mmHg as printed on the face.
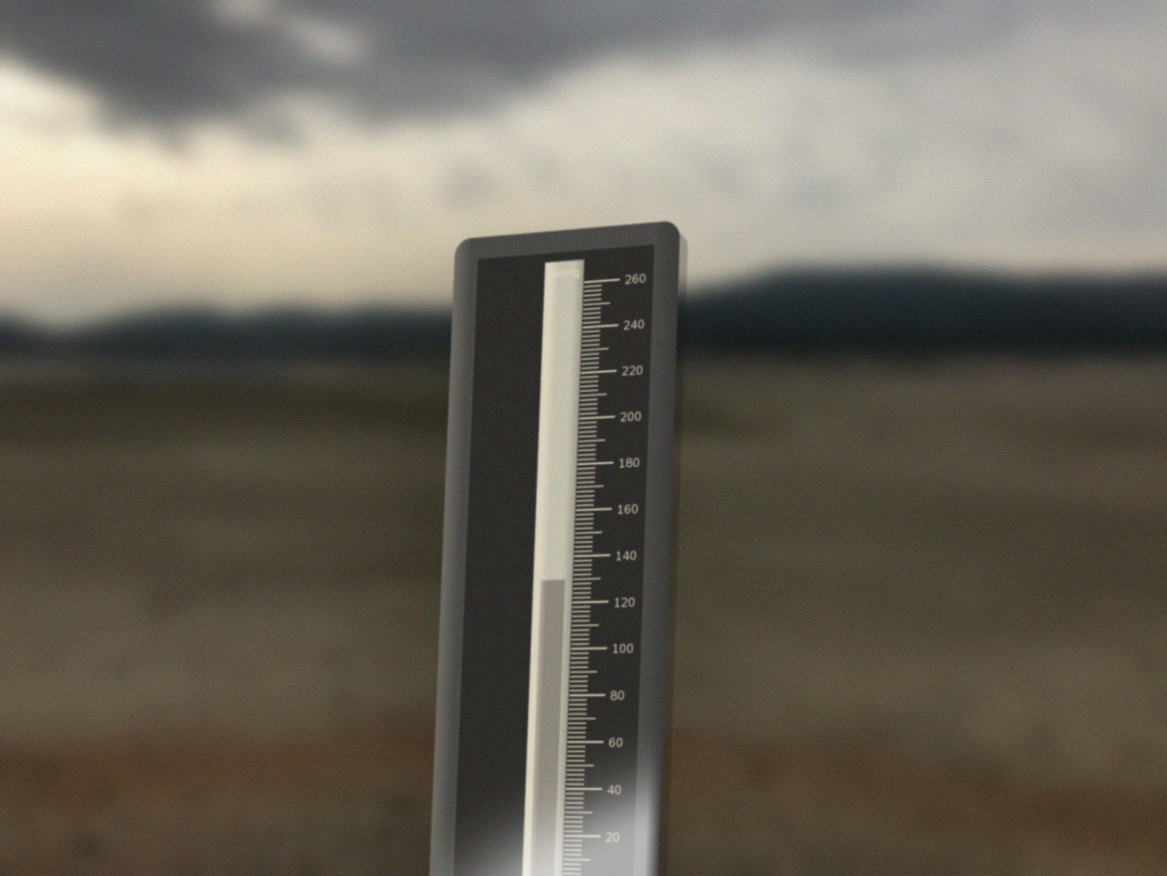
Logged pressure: 130 mmHg
